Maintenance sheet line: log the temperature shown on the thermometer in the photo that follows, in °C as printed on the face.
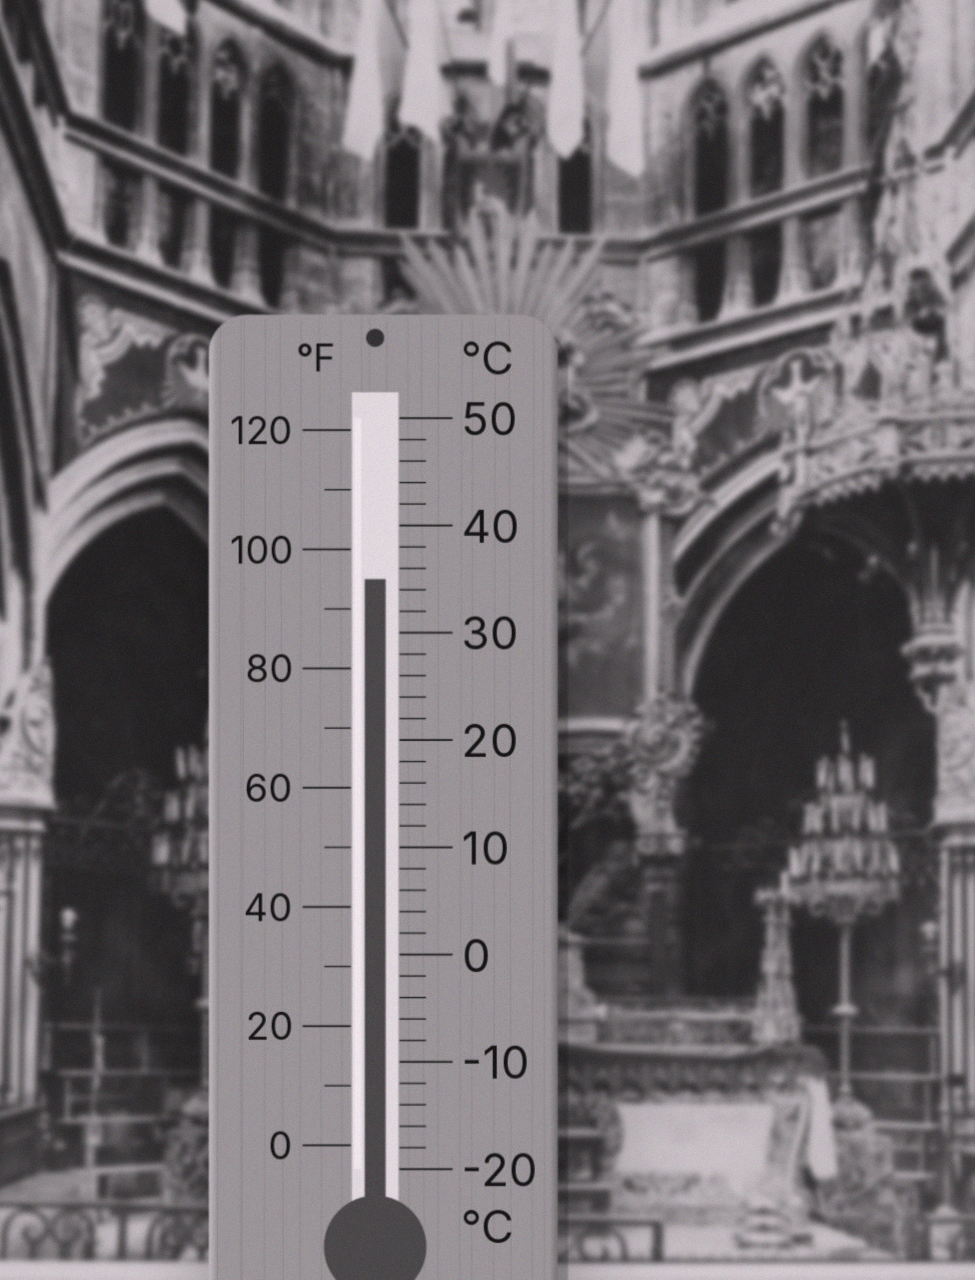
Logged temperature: 35 °C
